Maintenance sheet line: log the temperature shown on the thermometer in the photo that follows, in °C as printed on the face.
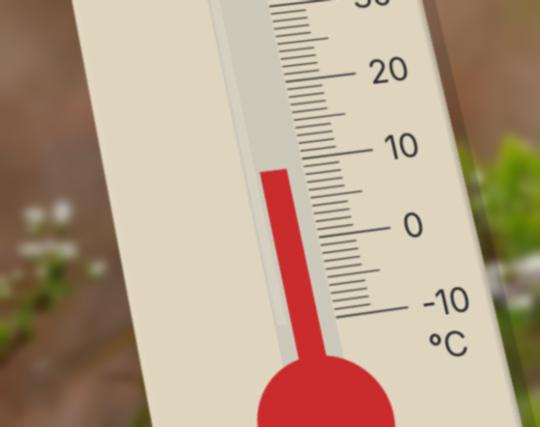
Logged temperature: 9 °C
